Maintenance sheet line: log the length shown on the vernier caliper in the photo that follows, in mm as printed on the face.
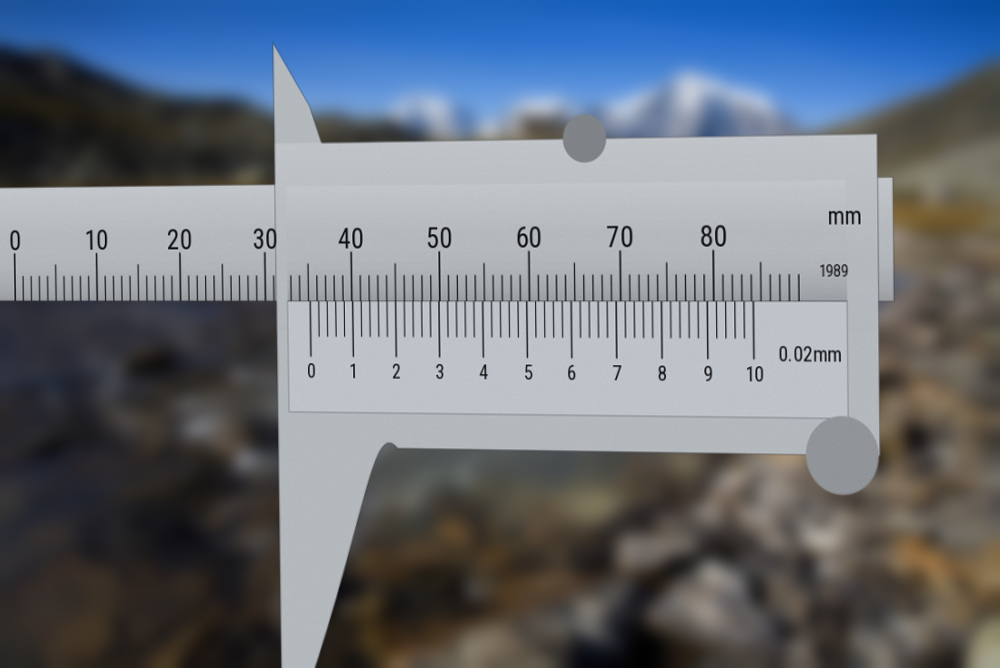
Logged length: 35.2 mm
